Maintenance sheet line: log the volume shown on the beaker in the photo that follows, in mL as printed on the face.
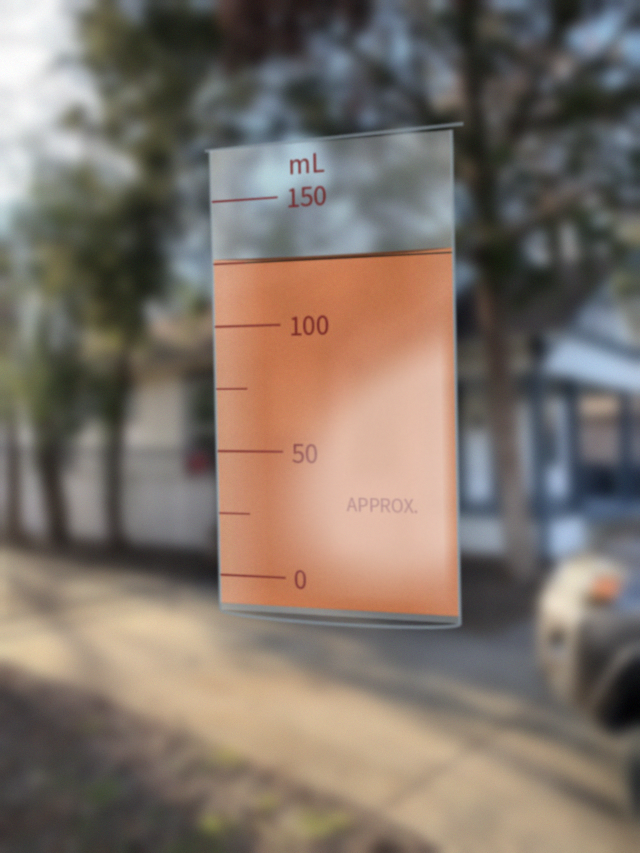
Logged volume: 125 mL
